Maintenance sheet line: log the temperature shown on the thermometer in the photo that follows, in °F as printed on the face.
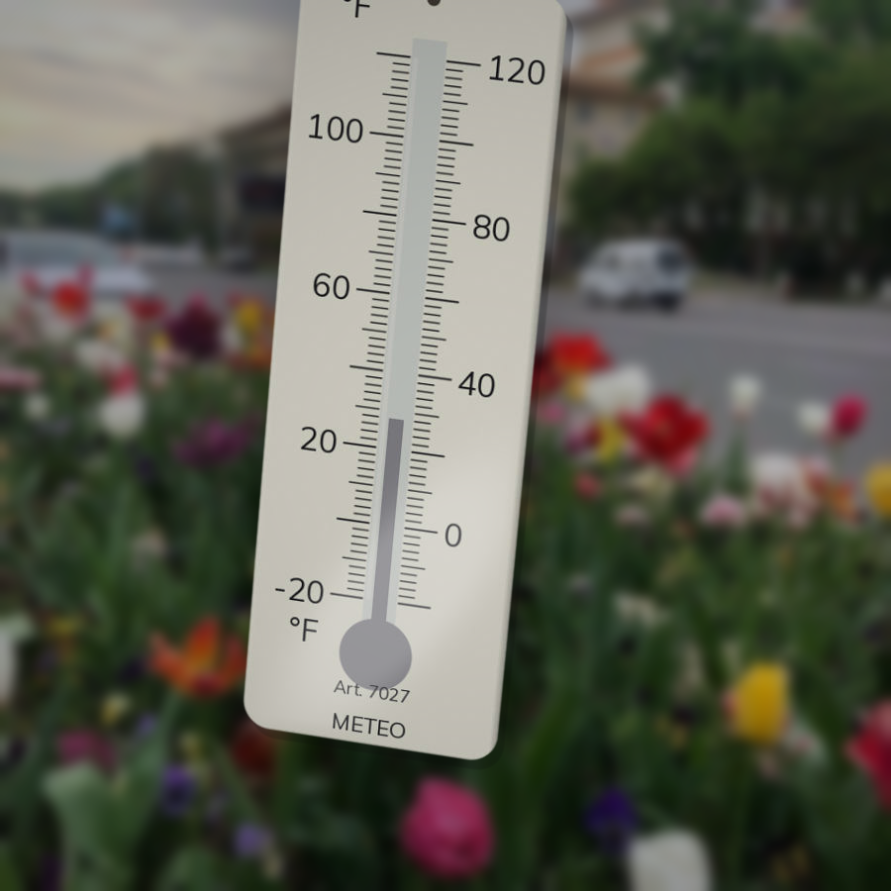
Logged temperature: 28 °F
